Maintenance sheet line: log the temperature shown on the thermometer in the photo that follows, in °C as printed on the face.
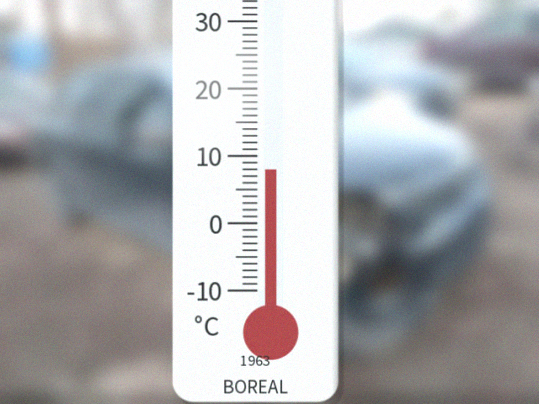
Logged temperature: 8 °C
